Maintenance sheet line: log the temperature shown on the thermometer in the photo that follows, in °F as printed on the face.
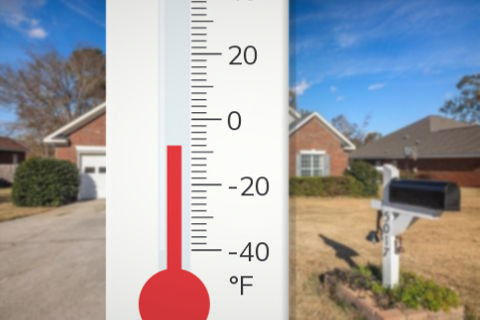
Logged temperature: -8 °F
